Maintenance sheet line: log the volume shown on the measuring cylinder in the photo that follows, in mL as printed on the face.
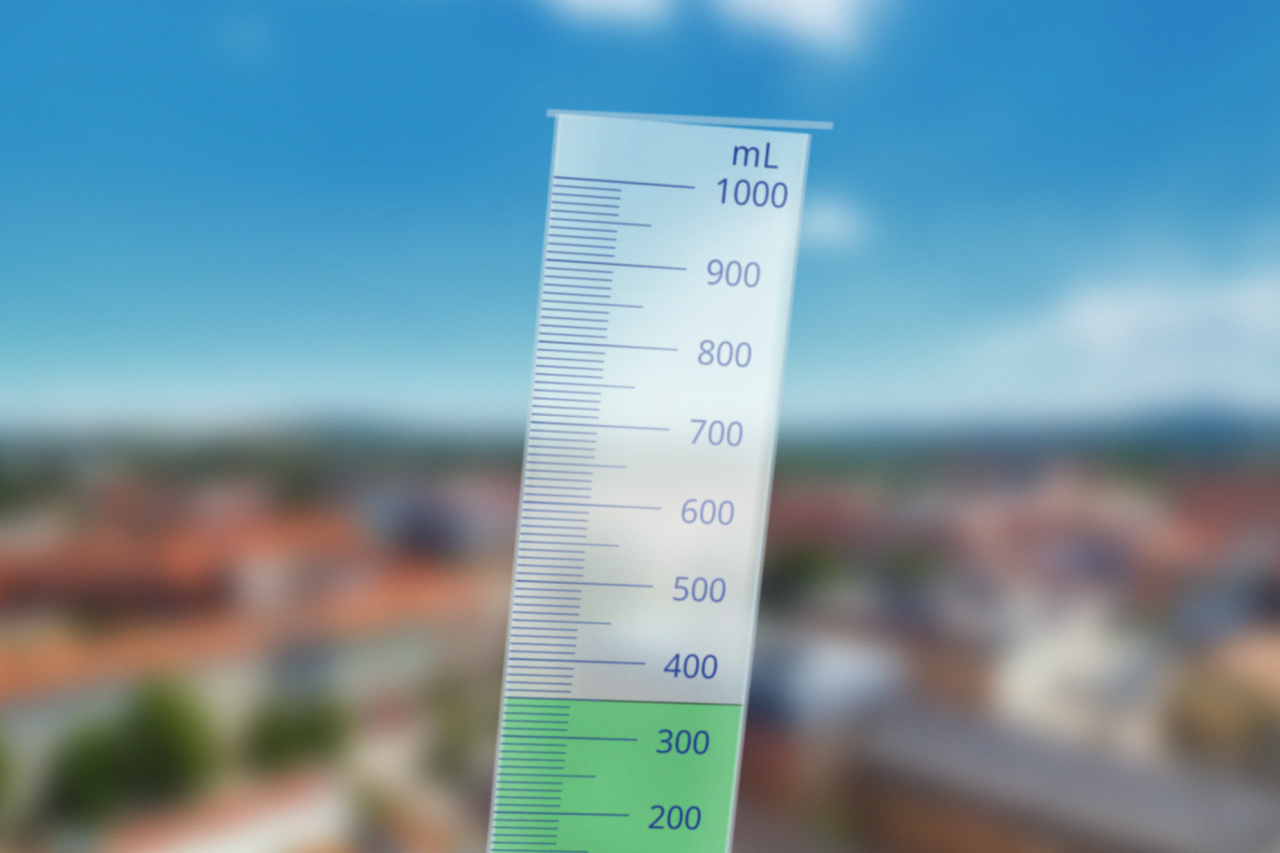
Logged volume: 350 mL
